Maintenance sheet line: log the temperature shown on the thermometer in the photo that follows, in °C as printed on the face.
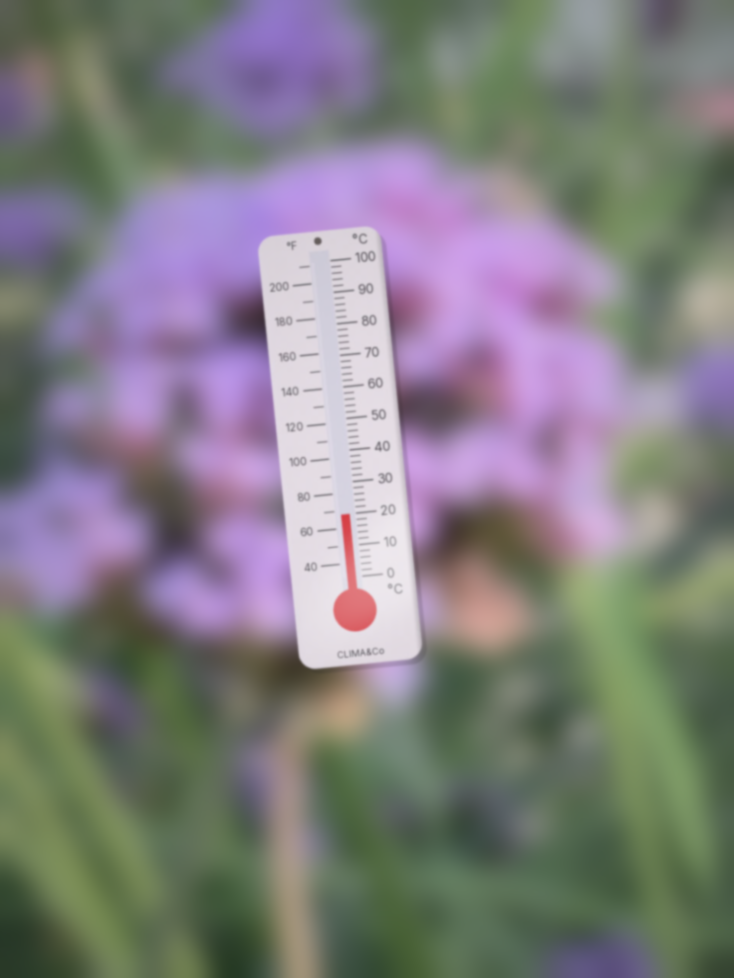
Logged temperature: 20 °C
